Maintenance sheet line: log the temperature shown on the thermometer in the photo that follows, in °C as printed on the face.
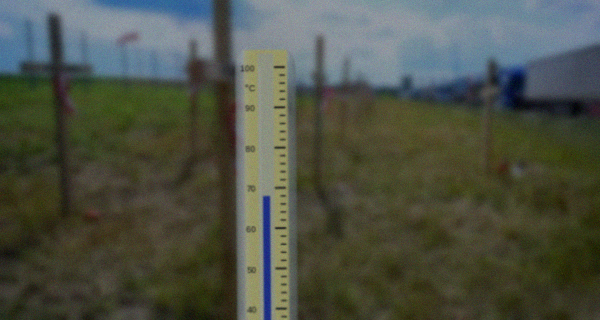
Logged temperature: 68 °C
